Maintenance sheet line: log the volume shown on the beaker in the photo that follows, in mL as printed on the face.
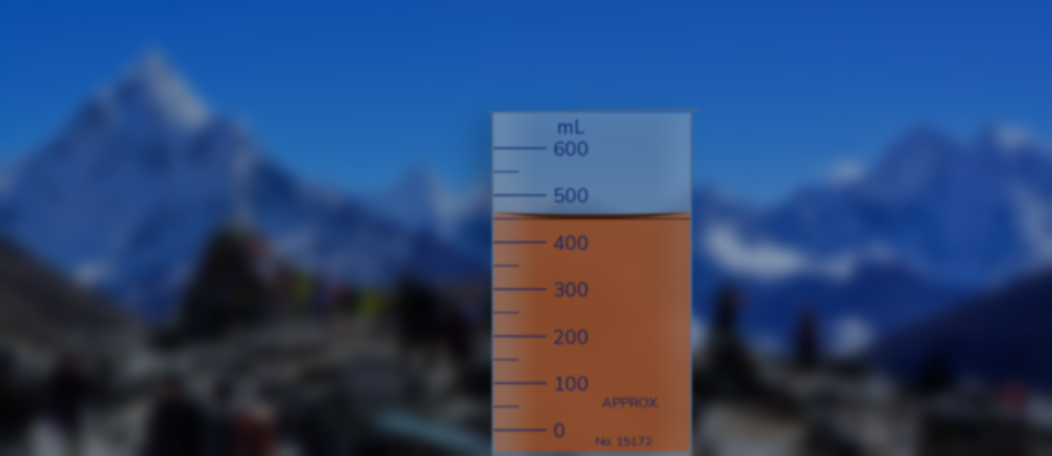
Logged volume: 450 mL
